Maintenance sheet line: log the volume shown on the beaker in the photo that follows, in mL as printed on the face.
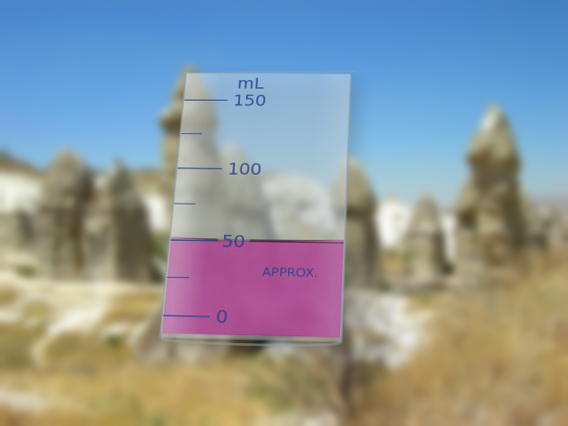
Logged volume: 50 mL
